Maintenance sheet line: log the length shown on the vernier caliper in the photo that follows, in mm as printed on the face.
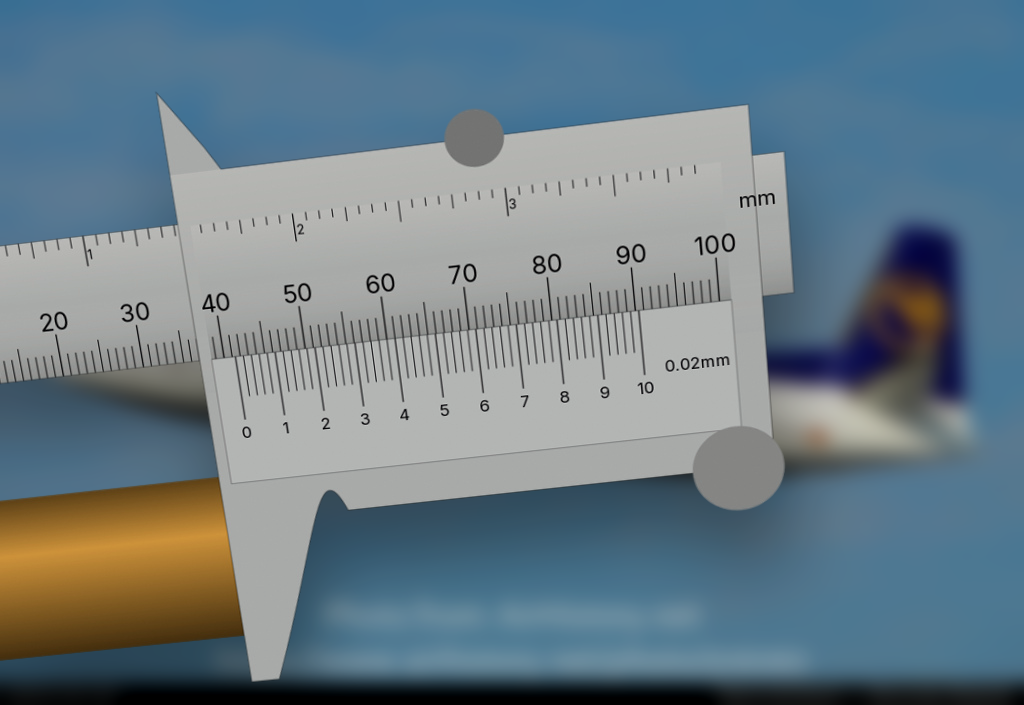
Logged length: 41.4 mm
